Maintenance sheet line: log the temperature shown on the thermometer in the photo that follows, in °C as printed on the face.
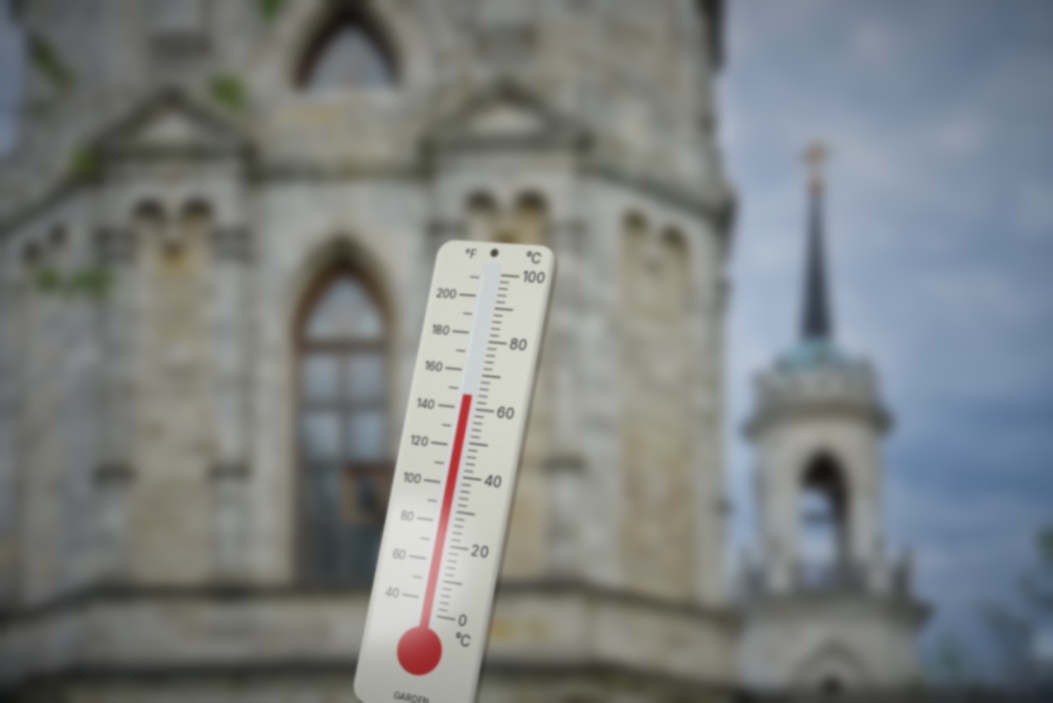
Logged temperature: 64 °C
